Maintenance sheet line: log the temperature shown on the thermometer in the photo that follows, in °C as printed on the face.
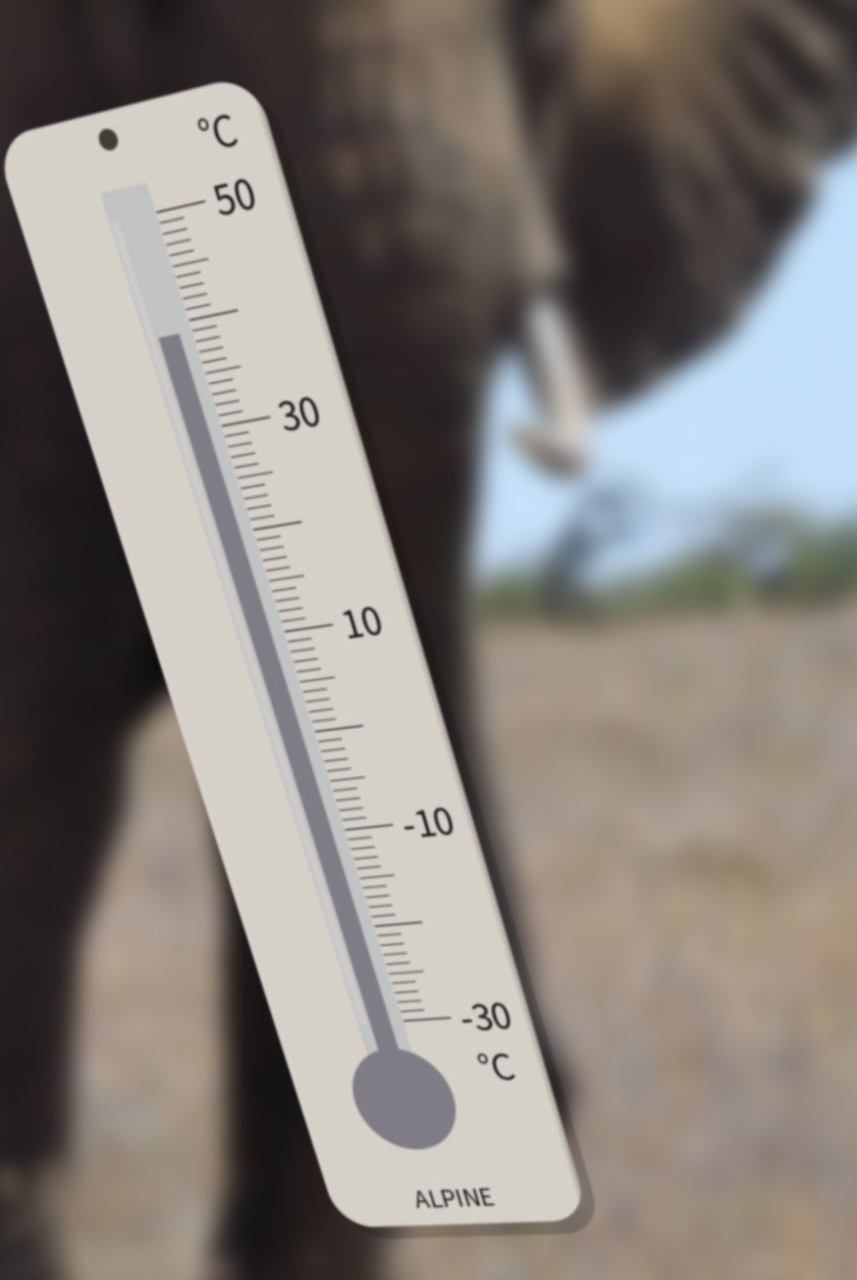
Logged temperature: 39 °C
